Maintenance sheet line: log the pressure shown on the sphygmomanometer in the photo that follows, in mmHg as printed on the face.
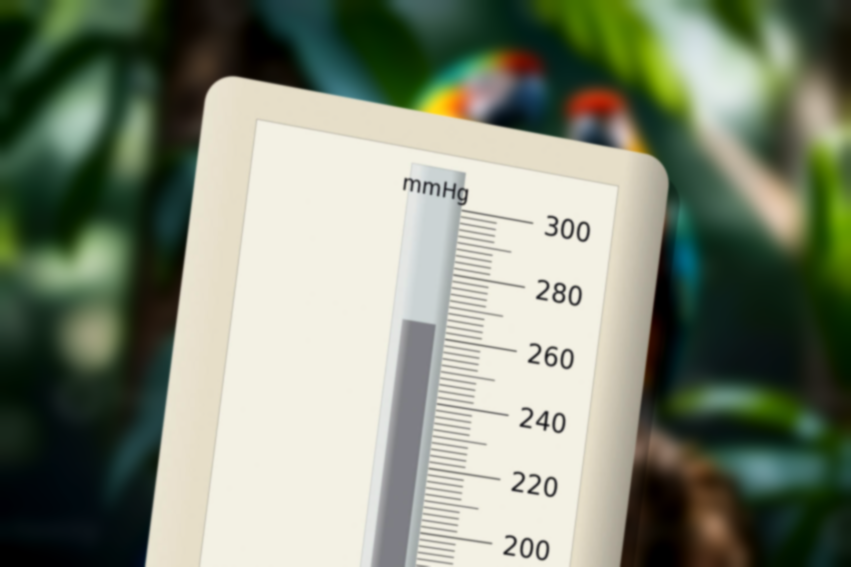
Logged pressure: 264 mmHg
